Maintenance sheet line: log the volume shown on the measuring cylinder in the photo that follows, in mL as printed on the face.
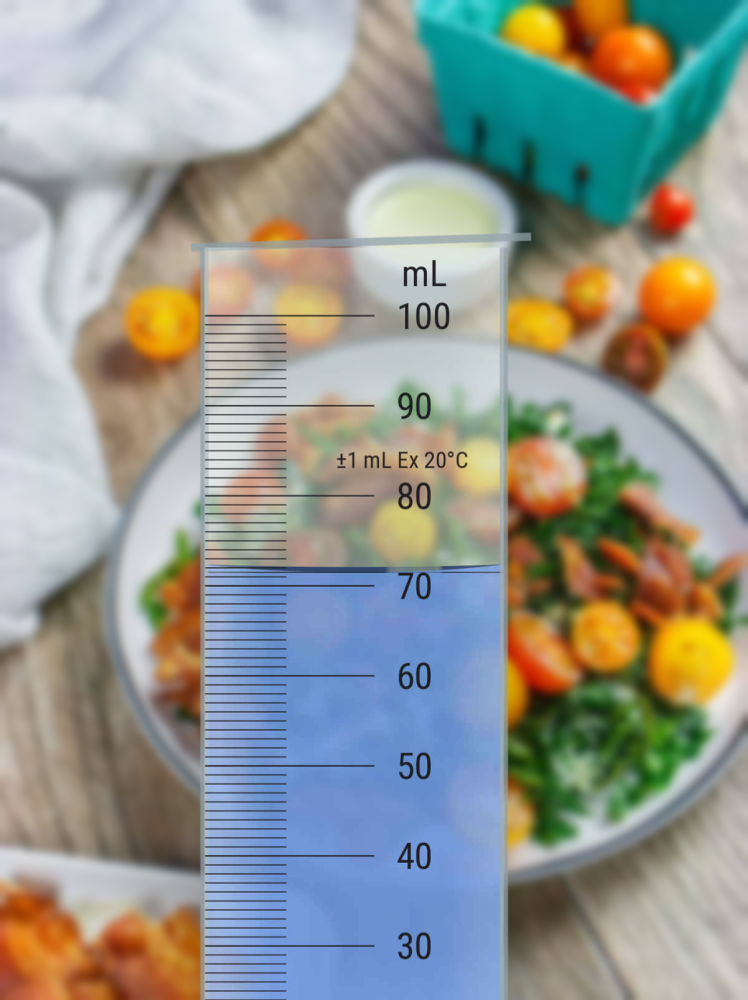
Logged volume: 71.5 mL
